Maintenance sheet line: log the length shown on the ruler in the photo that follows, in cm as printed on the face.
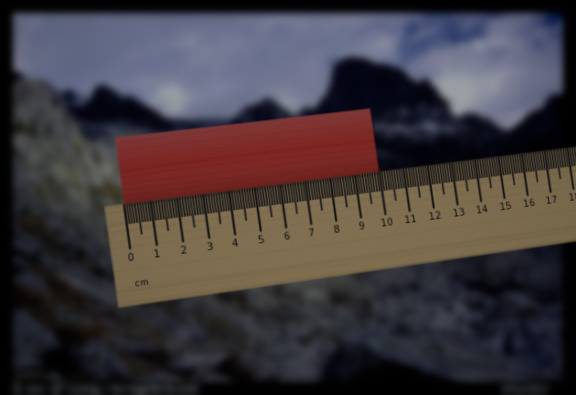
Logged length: 10 cm
